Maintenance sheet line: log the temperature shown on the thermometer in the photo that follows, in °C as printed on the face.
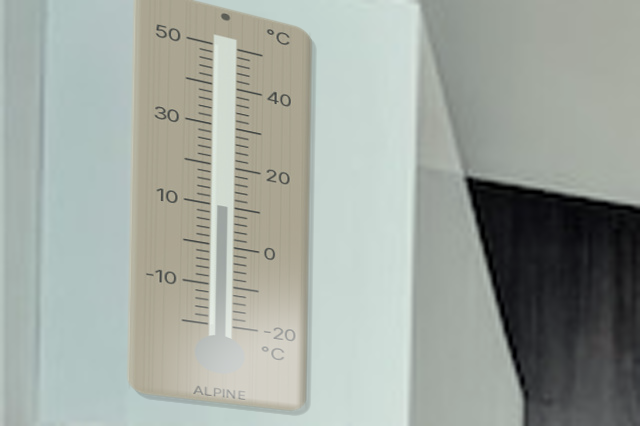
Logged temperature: 10 °C
